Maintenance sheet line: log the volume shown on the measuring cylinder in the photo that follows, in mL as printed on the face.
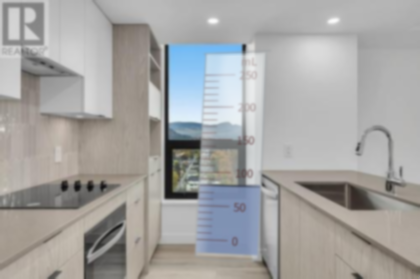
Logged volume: 80 mL
